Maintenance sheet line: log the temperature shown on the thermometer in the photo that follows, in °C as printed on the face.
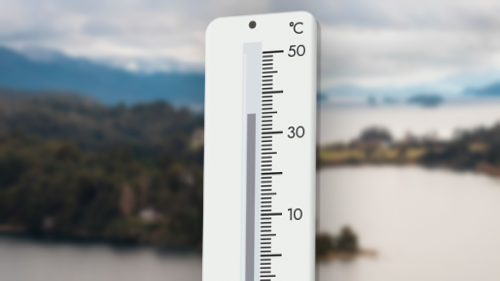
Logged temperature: 35 °C
